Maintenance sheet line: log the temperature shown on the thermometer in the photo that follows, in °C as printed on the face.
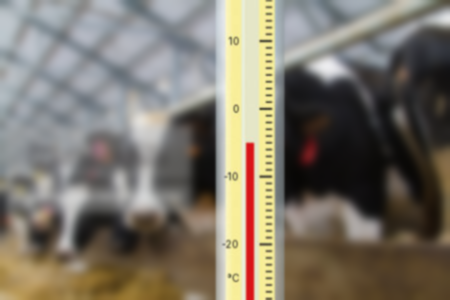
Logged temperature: -5 °C
